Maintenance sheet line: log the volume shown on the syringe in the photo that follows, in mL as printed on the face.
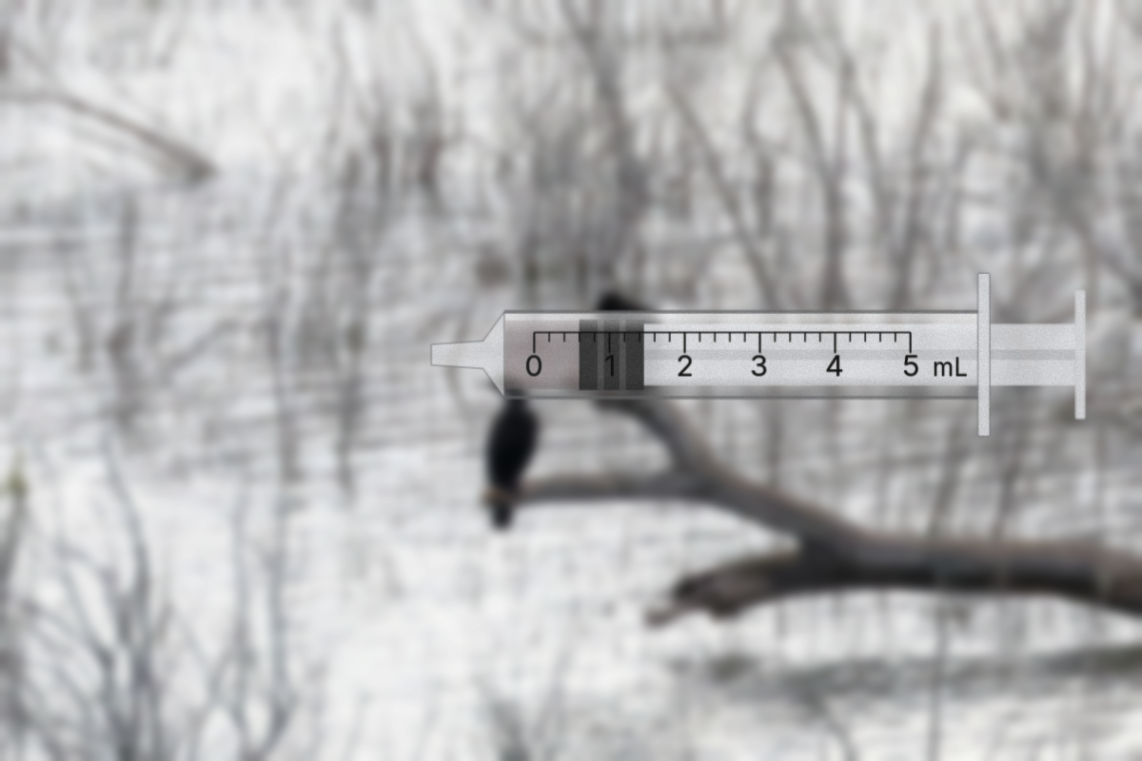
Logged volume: 0.6 mL
